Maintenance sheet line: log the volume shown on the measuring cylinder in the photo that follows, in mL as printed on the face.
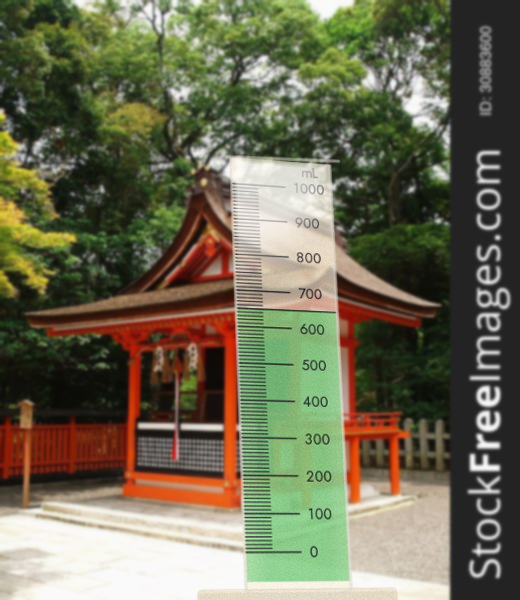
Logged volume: 650 mL
